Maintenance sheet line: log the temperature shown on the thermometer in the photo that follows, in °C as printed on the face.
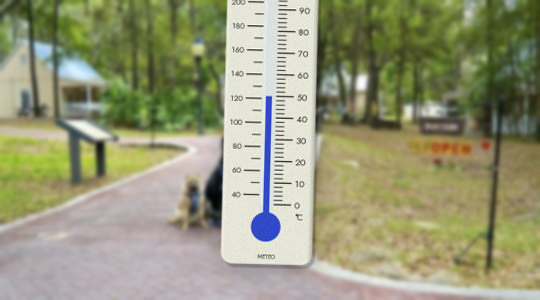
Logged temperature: 50 °C
